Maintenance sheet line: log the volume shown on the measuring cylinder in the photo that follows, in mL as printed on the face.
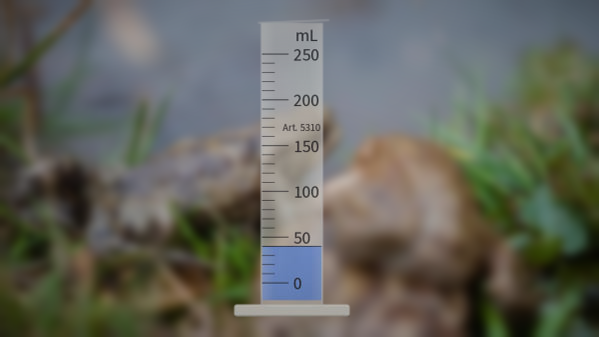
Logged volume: 40 mL
